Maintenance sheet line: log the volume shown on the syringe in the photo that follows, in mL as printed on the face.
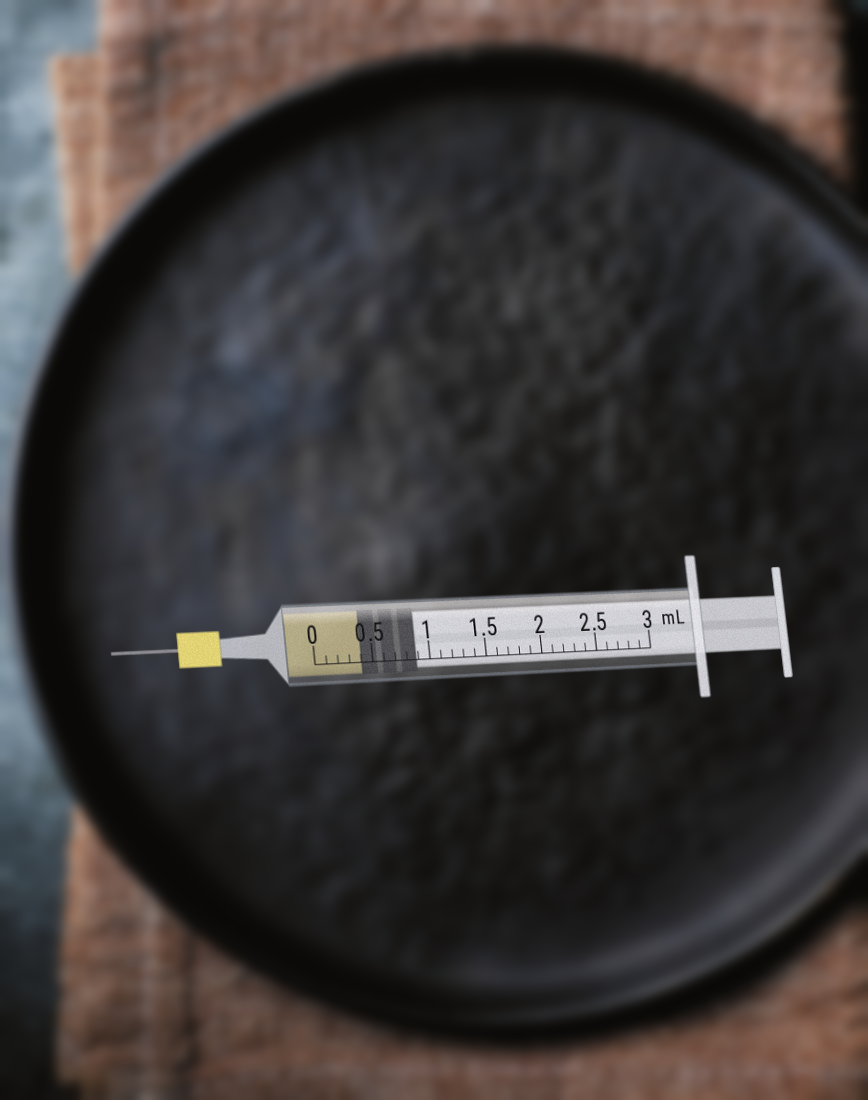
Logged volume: 0.4 mL
